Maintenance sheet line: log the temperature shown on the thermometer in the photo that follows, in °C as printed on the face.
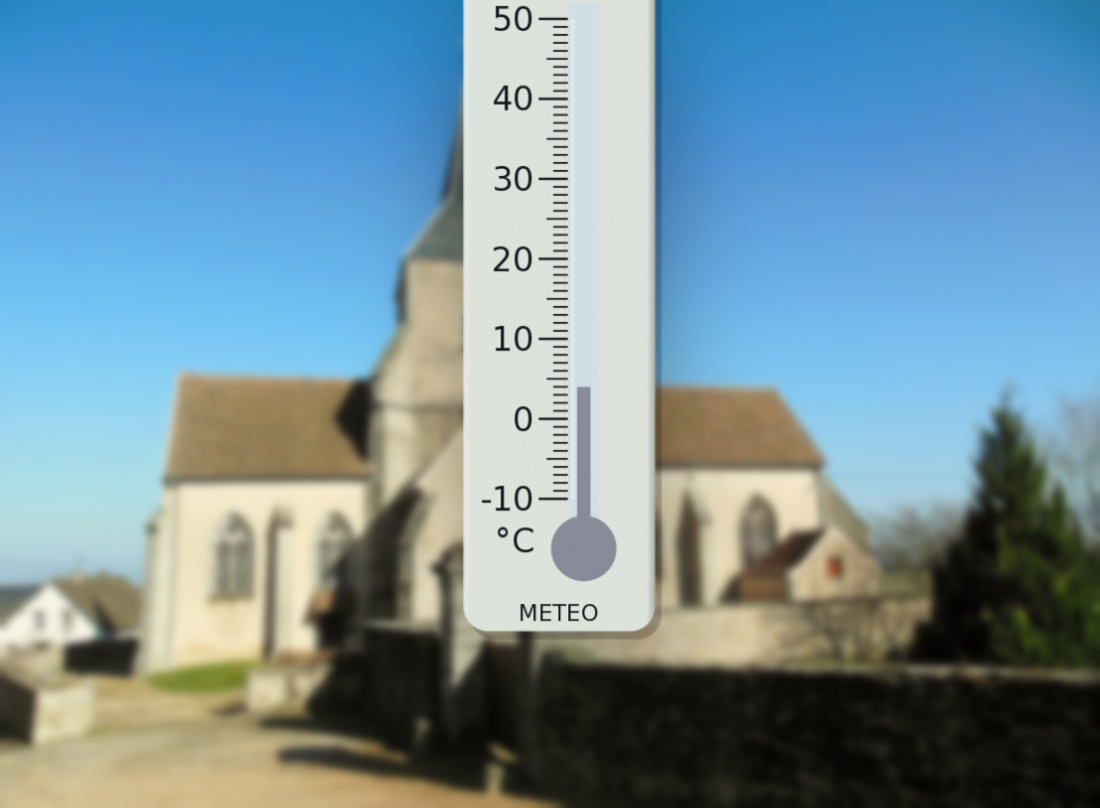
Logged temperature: 4 °C
